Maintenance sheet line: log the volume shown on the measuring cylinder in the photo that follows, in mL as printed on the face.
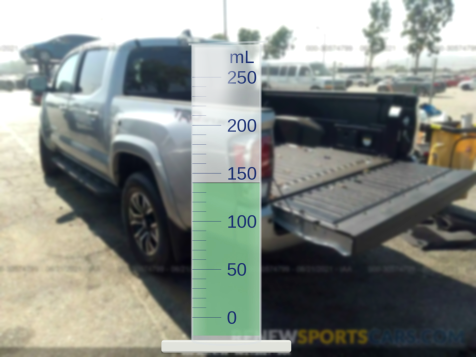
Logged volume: 140 mL
